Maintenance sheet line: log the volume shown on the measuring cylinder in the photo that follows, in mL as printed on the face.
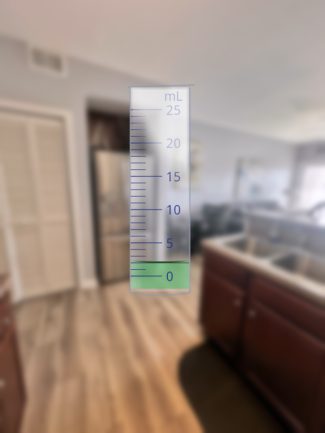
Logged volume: 2 mL
